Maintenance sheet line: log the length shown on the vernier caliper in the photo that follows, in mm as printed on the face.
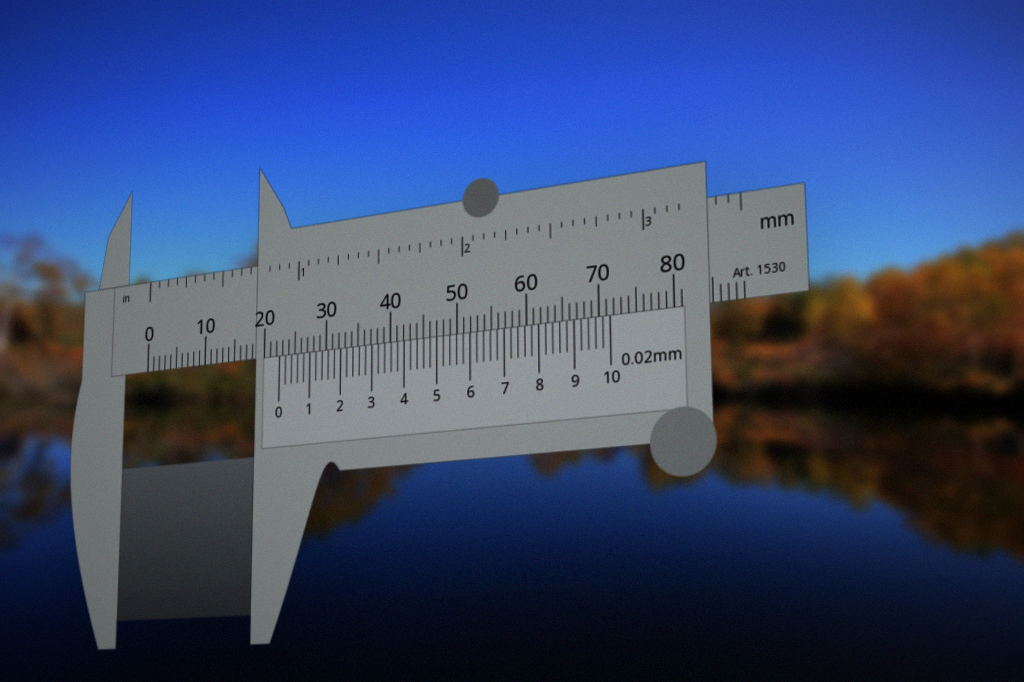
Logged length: 22.5 mm
